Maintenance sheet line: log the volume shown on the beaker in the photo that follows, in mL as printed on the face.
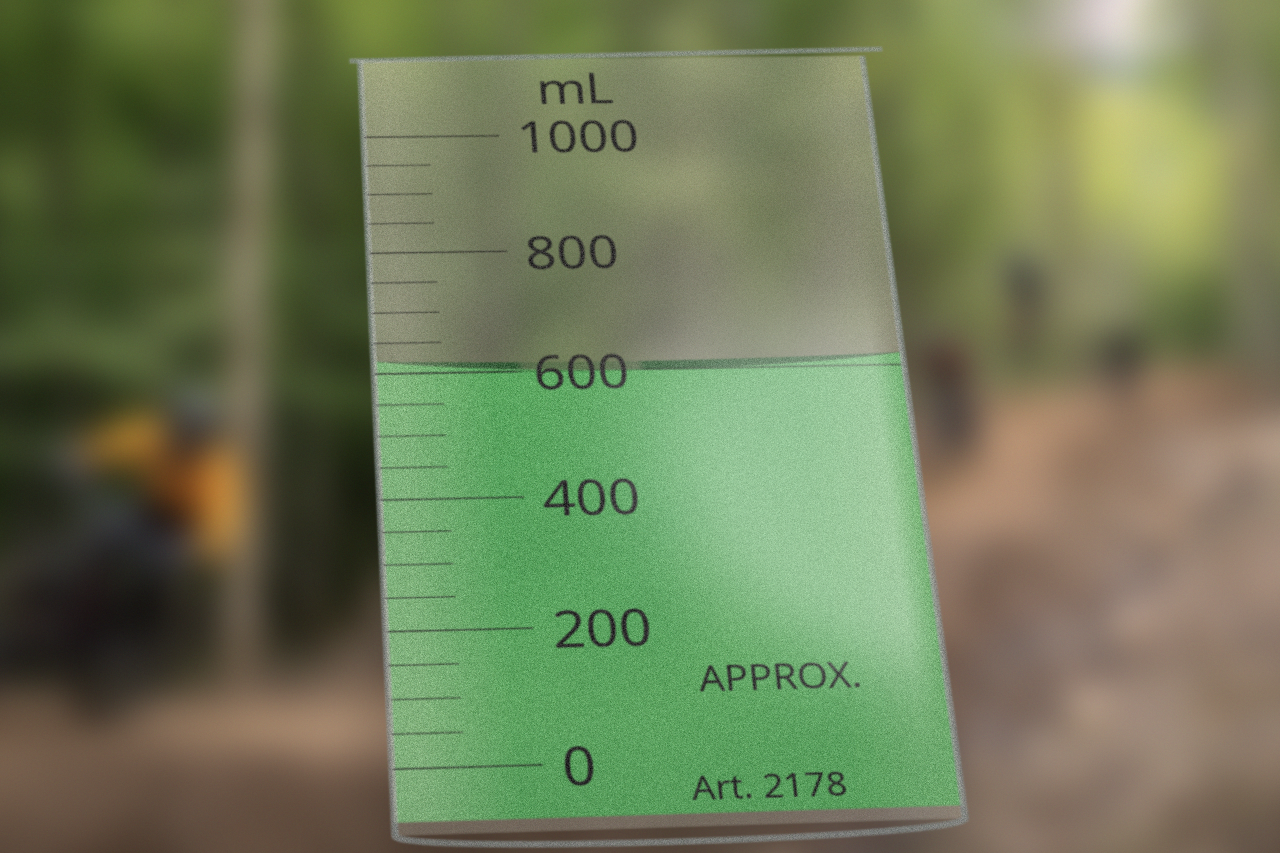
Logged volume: 600 mL
